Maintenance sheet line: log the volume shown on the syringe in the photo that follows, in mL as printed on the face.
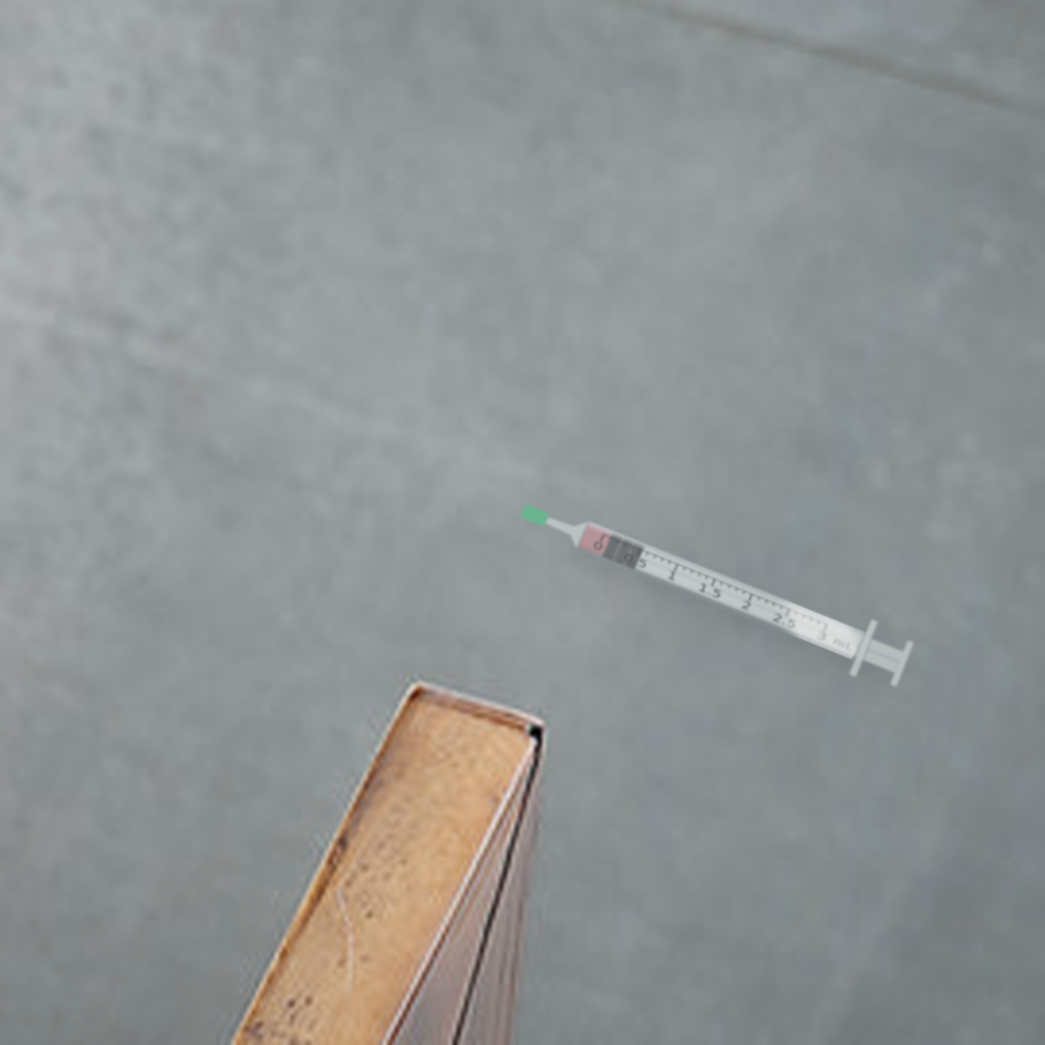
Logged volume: 0.1 mL
